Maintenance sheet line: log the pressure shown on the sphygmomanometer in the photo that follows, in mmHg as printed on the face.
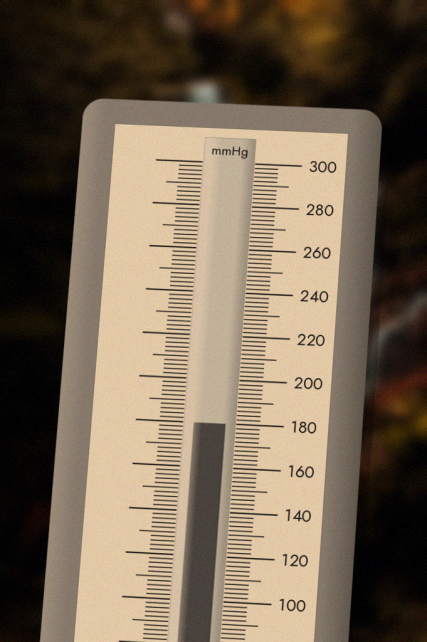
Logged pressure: 180 mmHg
